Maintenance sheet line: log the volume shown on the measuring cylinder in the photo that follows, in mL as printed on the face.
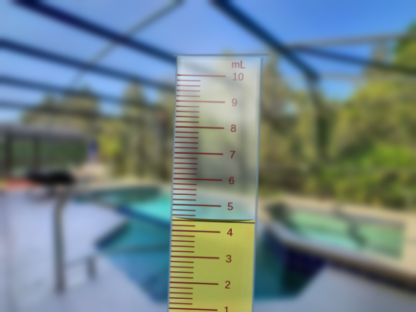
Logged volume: 4.4 mL
